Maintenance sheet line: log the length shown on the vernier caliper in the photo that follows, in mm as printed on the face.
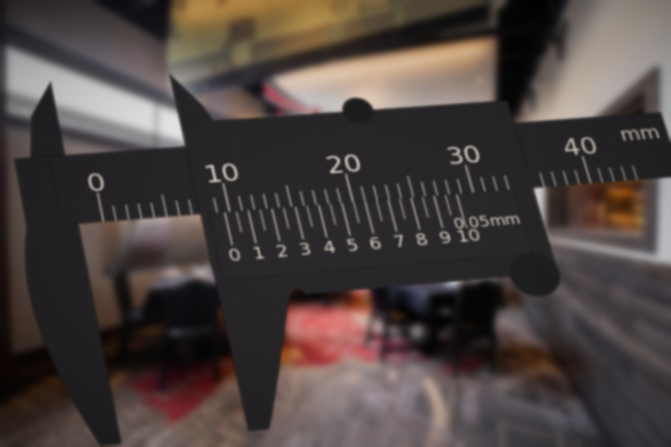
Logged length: 9.6 mm
